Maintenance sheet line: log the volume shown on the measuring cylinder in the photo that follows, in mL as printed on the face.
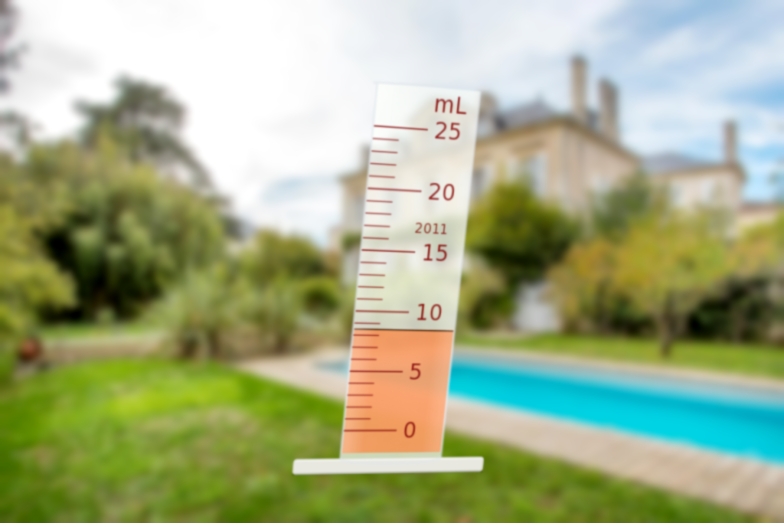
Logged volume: 8.5 mL
